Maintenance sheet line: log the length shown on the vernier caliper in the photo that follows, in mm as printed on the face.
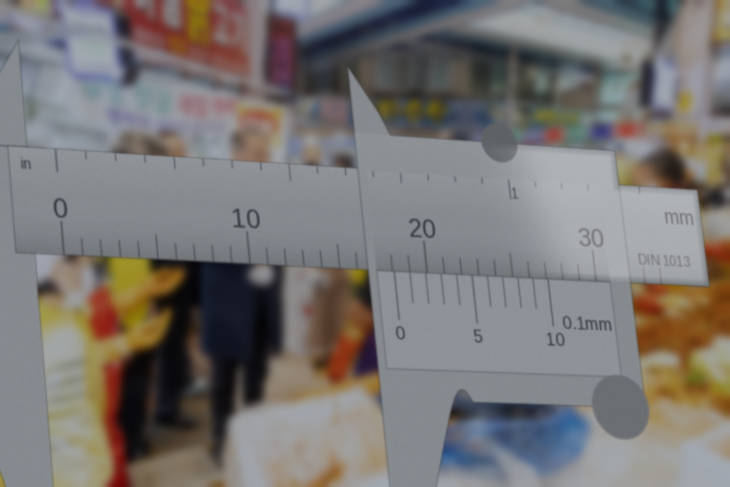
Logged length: 18.1 mm
